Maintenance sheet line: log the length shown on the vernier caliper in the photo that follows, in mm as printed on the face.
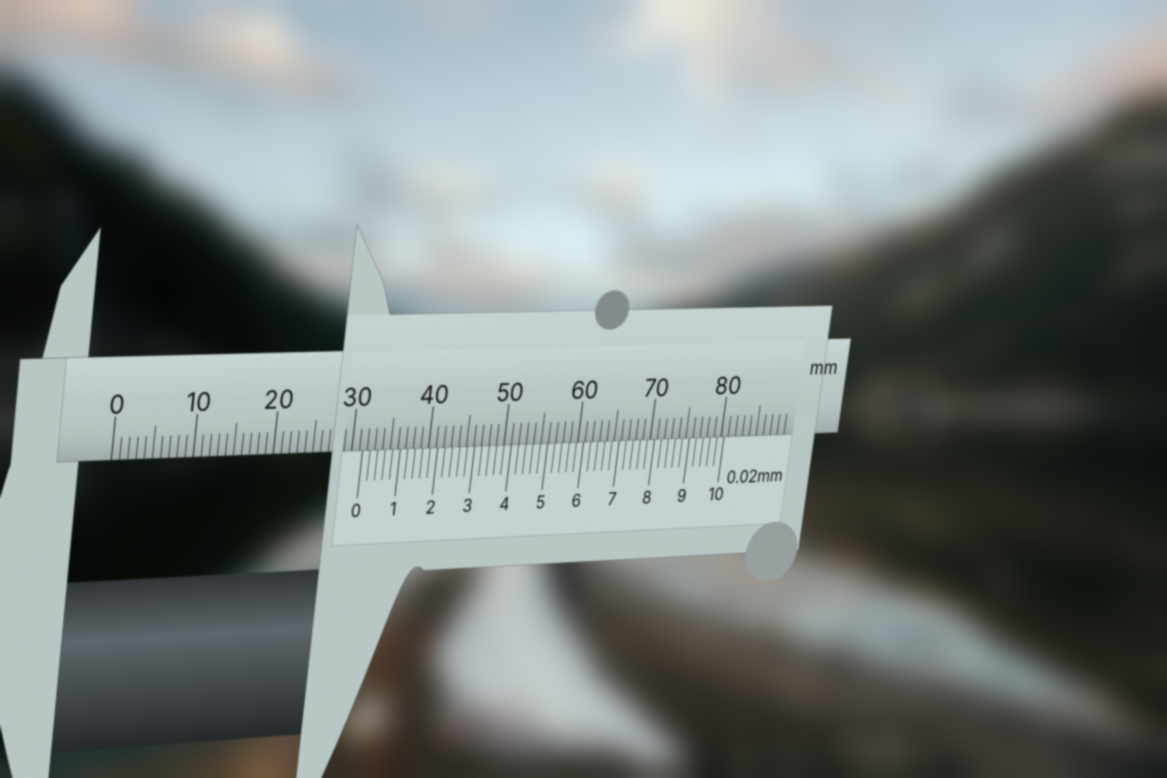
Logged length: 31.4 mm
